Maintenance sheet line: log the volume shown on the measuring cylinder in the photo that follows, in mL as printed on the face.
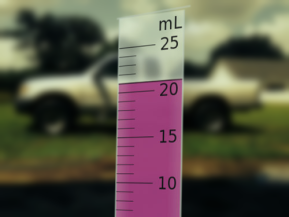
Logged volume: 21 mL
